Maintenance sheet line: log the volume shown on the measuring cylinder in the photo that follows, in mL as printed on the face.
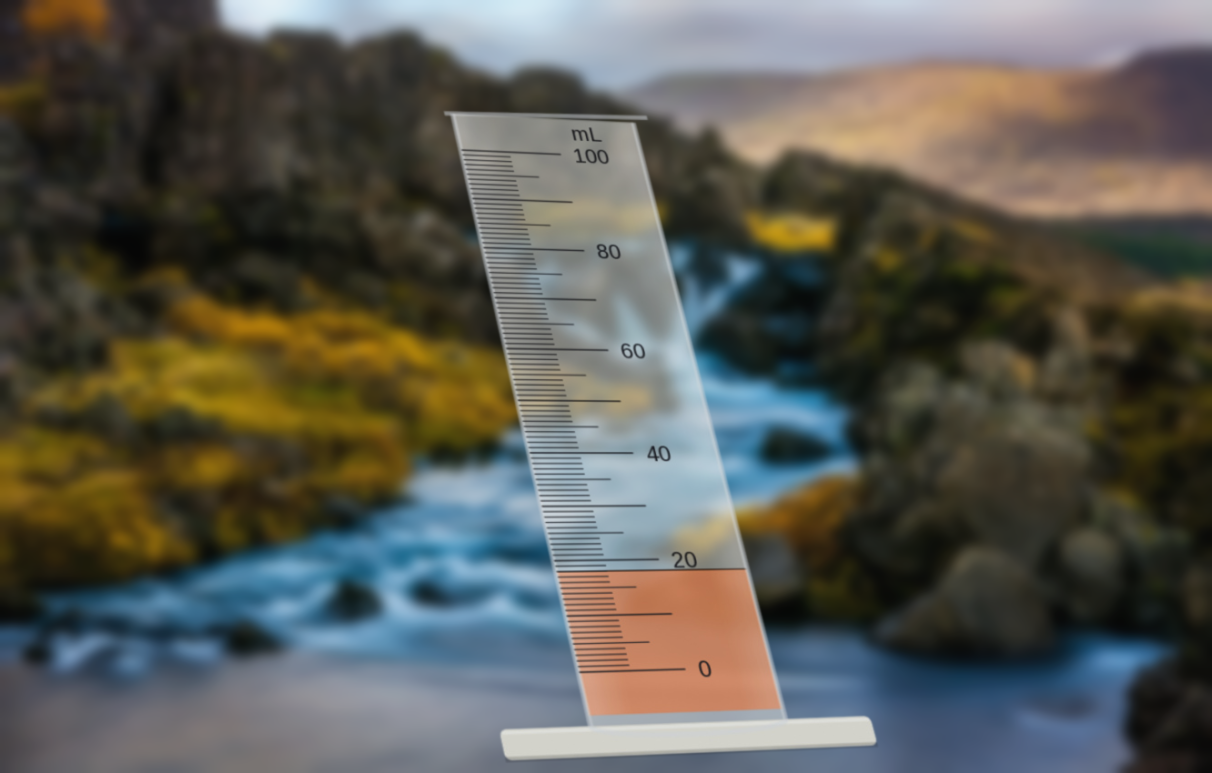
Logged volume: 18 mL
